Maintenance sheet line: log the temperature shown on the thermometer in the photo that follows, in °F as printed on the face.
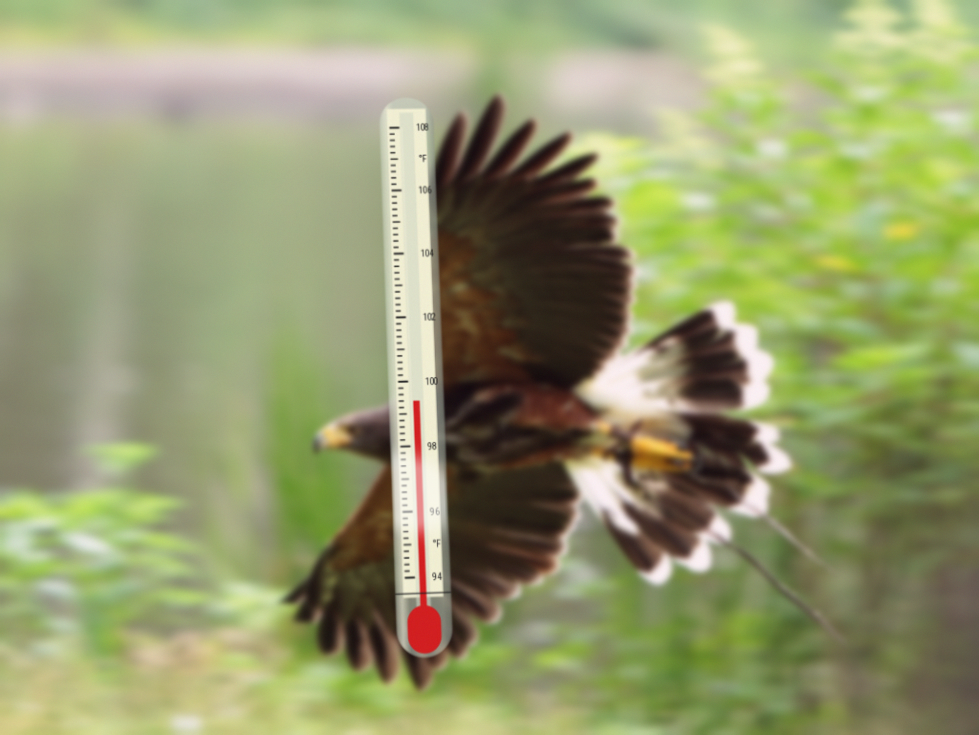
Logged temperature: 99.4 °F
